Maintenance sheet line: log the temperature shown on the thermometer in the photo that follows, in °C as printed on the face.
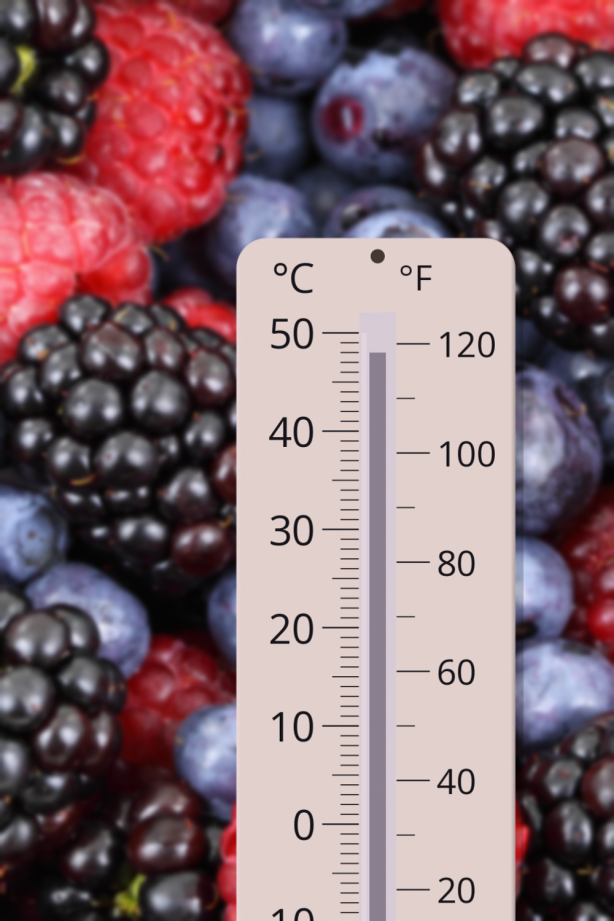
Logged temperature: 48 °C
